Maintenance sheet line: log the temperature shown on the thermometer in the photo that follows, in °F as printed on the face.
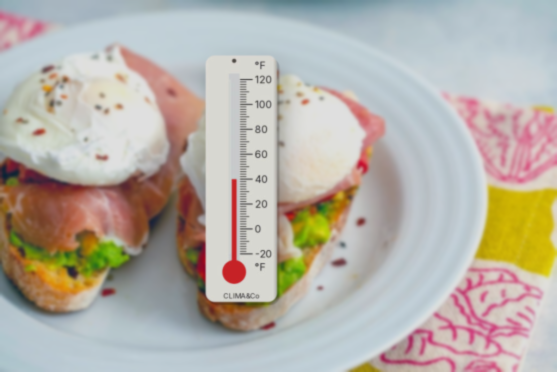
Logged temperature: 40 °F
